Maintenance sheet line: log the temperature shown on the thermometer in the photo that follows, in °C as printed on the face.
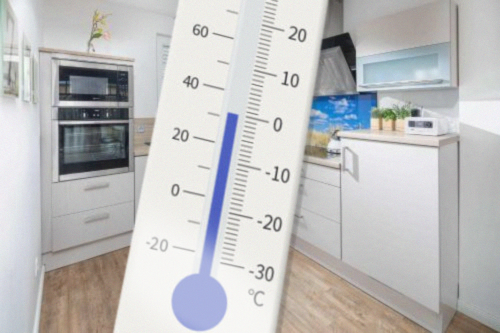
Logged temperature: 0 °C
